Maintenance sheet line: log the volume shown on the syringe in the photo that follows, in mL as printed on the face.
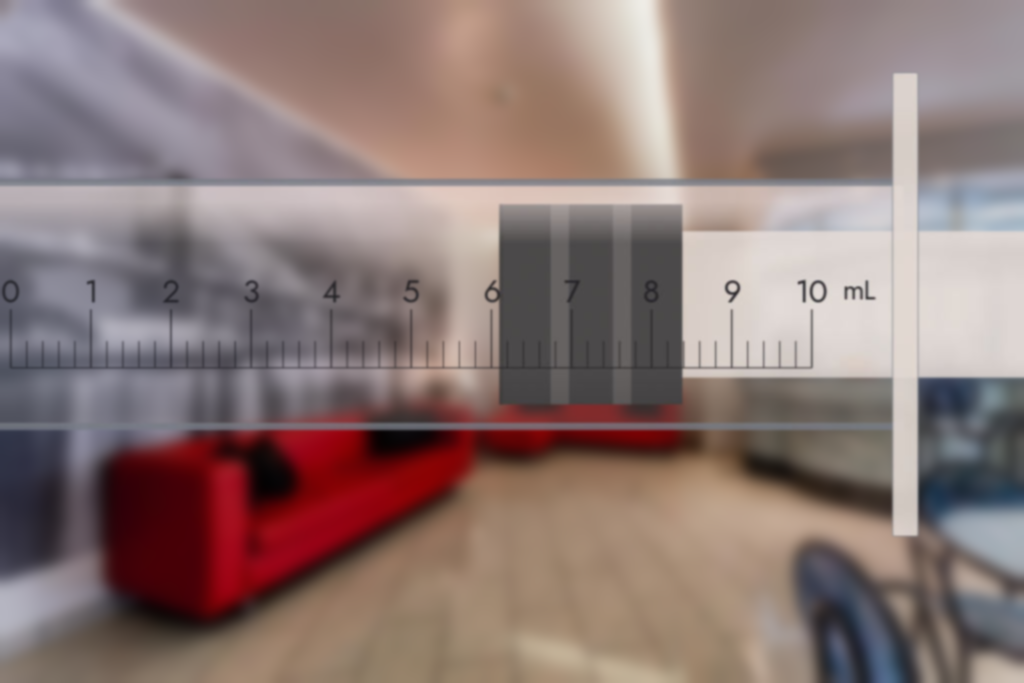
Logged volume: 6.1 mL
